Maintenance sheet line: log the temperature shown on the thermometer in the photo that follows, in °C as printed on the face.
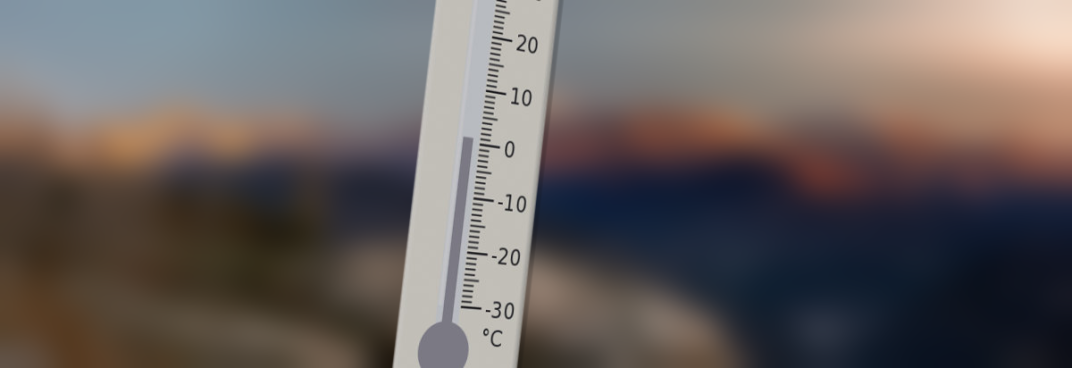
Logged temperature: 1 °C
